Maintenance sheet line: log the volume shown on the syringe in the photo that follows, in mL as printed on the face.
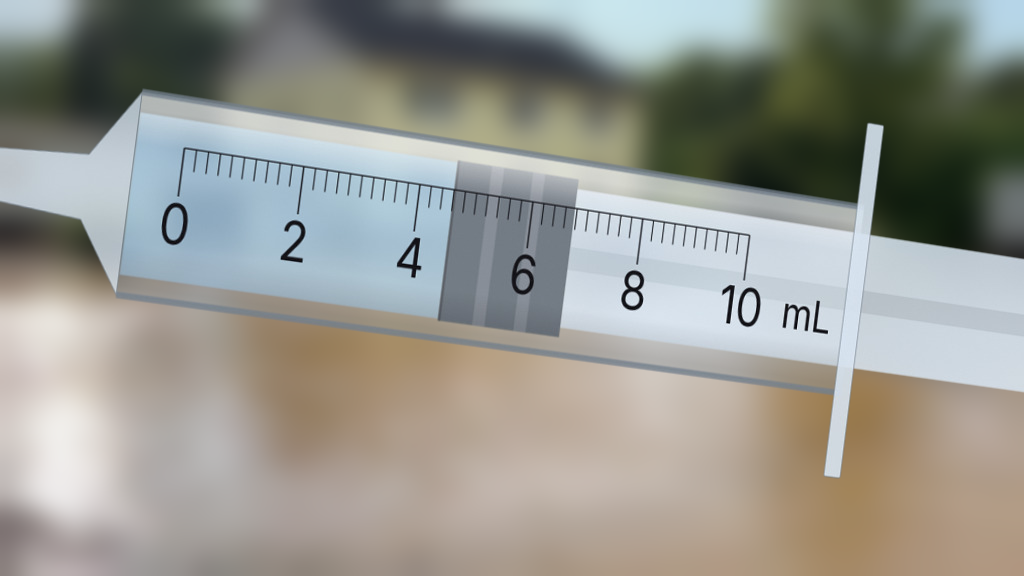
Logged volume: 4.6 mL
